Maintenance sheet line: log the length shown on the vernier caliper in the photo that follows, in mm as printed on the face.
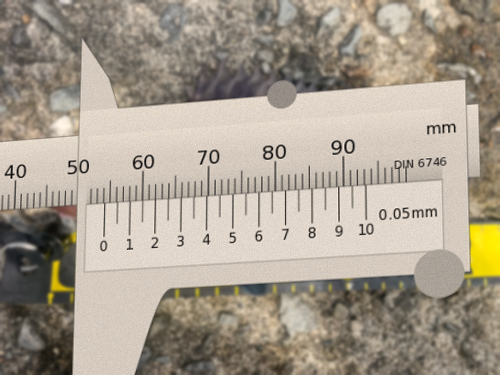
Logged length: 54.2 mm
